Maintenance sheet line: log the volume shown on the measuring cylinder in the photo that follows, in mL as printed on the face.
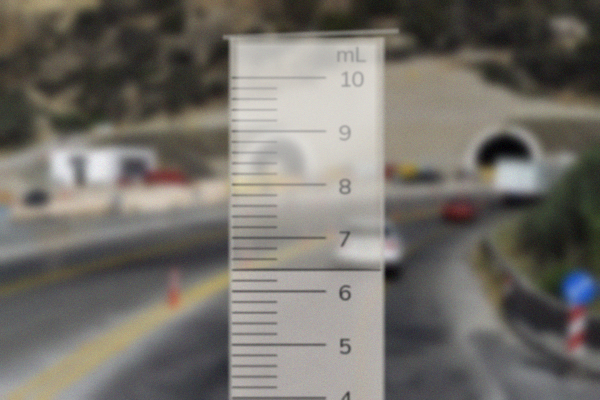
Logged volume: 6.4 mL
